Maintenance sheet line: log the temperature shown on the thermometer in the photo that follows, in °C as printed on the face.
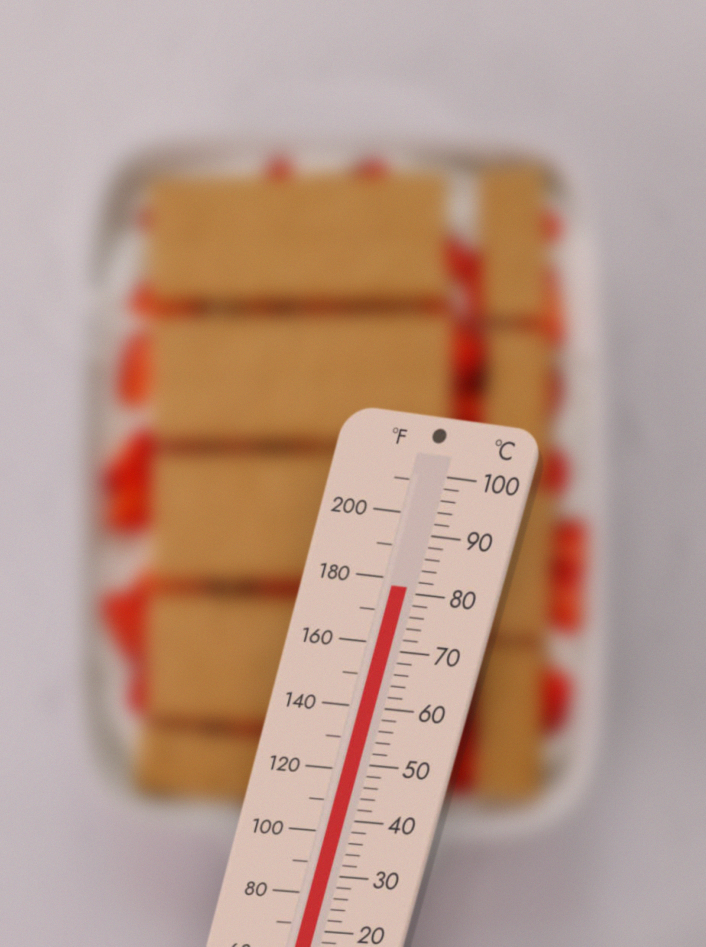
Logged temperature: 81 °C
